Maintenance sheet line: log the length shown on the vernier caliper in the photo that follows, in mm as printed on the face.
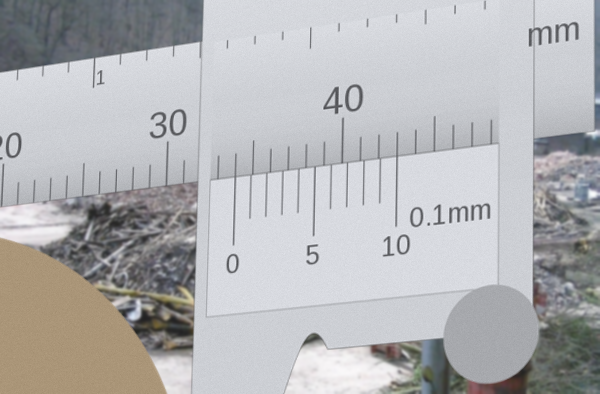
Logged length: 34.0 mm
